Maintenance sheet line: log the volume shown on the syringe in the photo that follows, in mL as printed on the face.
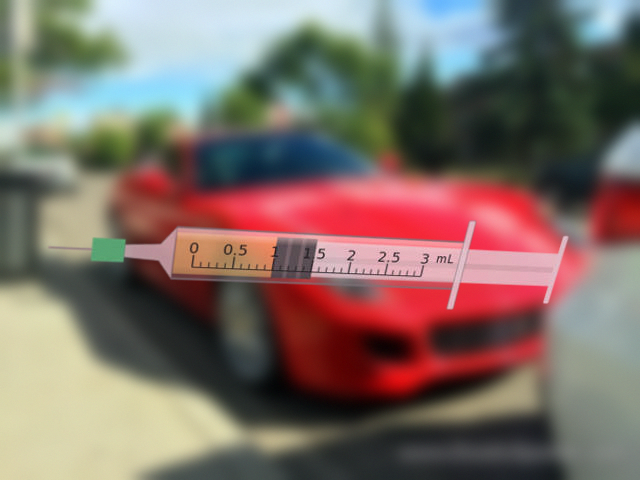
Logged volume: 1 mL
